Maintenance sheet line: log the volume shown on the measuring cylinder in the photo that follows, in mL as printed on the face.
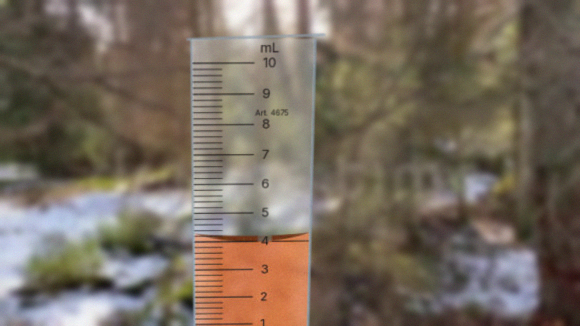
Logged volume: 4 mL
